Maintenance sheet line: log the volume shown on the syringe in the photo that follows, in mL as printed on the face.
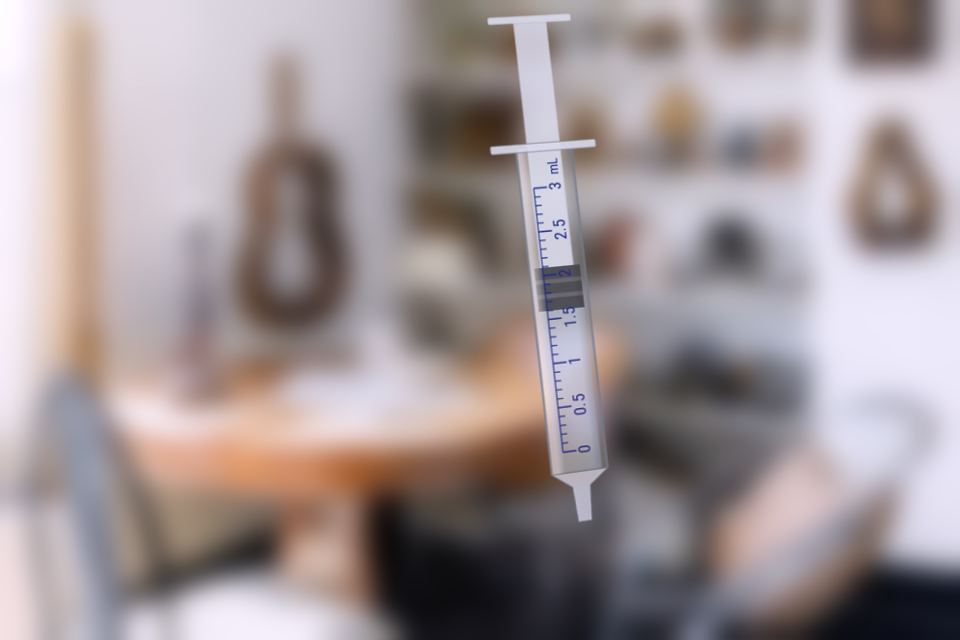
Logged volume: 1.6 mL
